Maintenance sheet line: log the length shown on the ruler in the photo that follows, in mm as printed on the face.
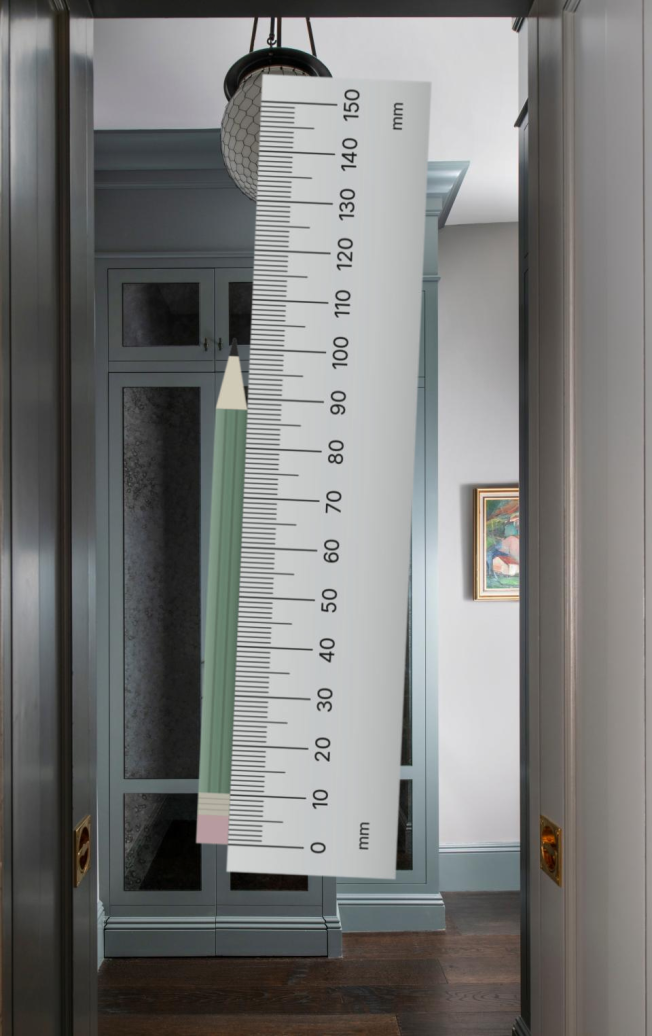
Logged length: 102 mm
